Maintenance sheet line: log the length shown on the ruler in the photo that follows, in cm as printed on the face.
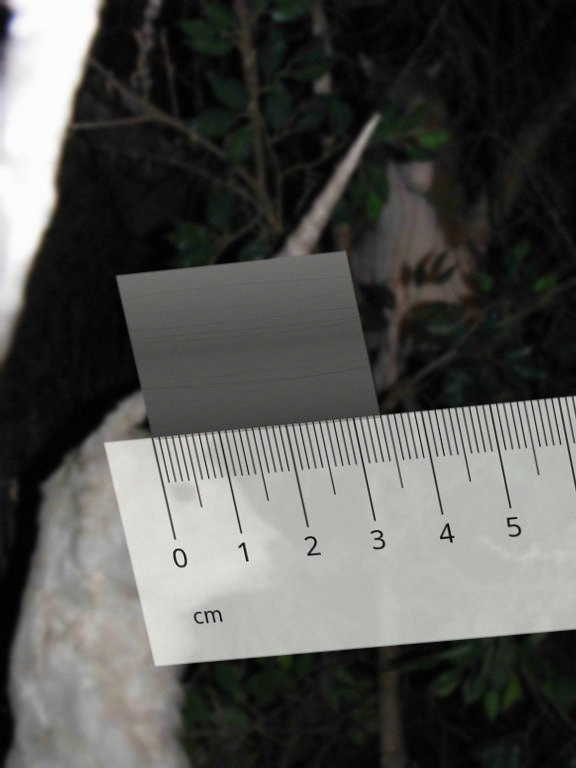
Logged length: 3.4 cm
